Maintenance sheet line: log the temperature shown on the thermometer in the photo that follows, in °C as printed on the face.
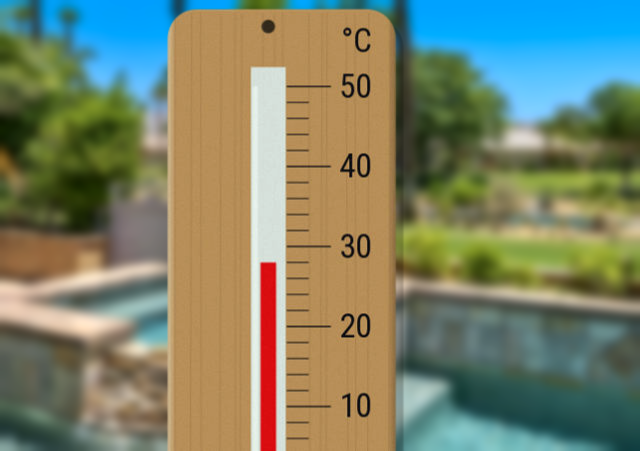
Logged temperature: 28 °C
